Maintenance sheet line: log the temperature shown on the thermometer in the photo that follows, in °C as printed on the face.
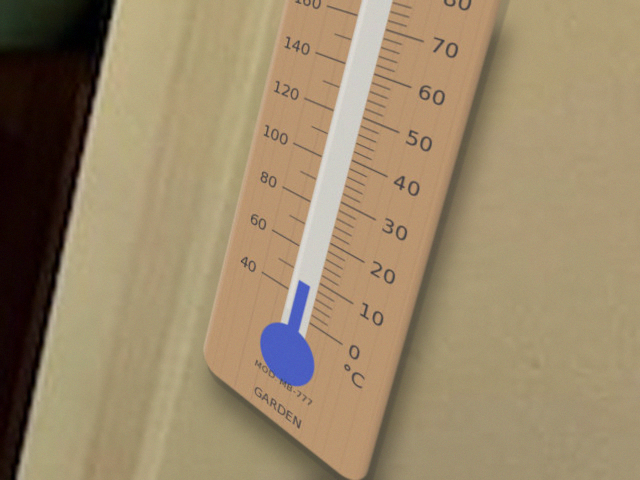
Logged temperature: 8 °C
